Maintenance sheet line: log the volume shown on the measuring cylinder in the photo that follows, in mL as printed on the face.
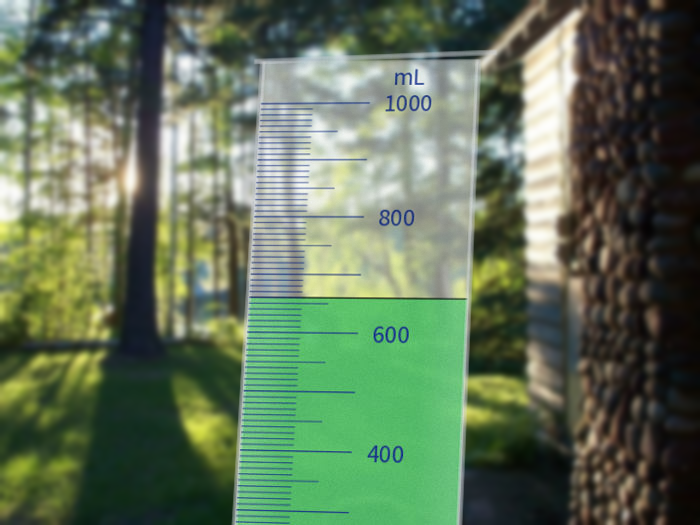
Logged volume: 660 mL
